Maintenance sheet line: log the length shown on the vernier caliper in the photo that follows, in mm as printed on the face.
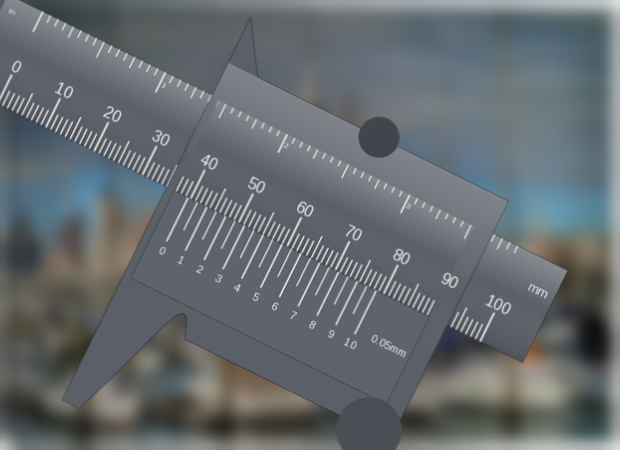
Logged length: 39.5 mm
